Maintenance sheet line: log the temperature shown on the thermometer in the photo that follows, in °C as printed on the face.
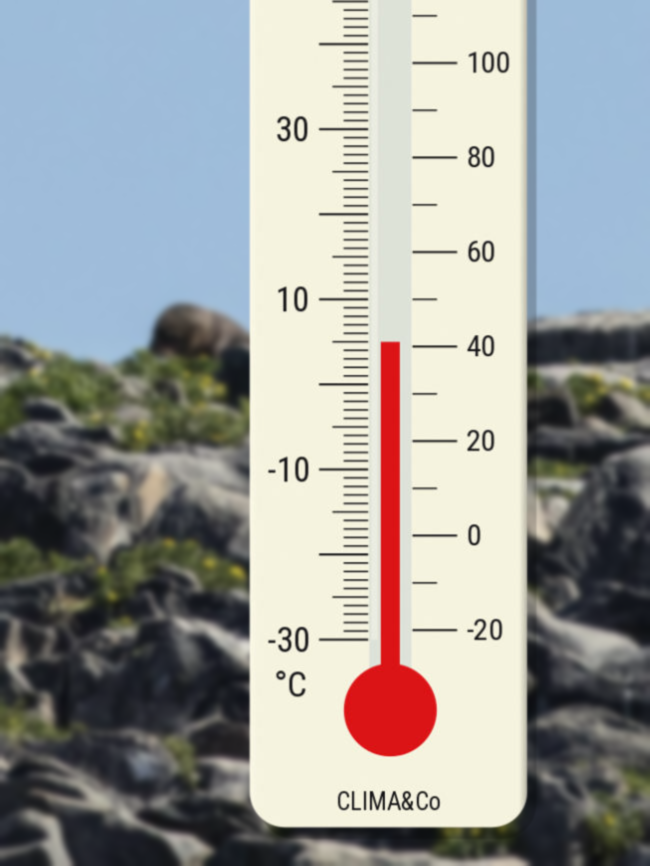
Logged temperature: 5 °C
